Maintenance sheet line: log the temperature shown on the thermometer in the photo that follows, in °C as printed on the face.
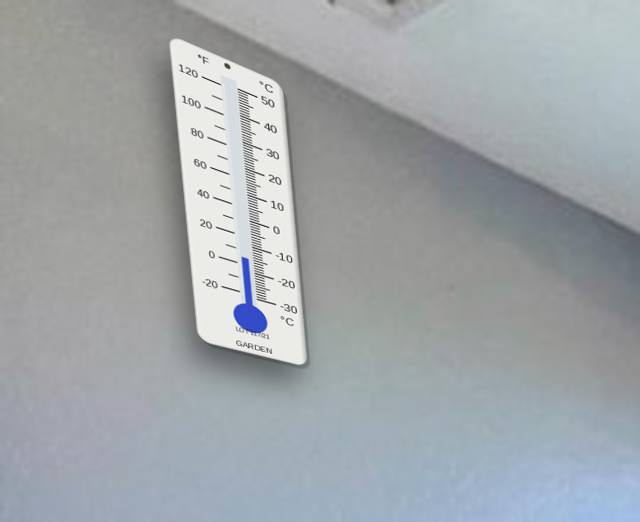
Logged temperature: -15 °C
